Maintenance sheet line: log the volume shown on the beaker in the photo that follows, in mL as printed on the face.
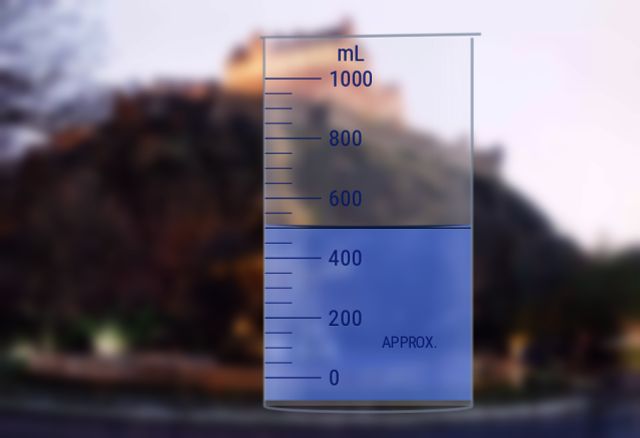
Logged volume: 500 mL
